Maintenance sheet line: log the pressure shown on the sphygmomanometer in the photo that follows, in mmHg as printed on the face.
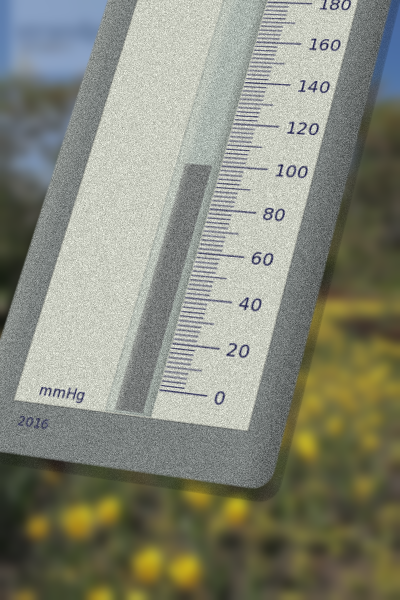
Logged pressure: 100 mmHg
